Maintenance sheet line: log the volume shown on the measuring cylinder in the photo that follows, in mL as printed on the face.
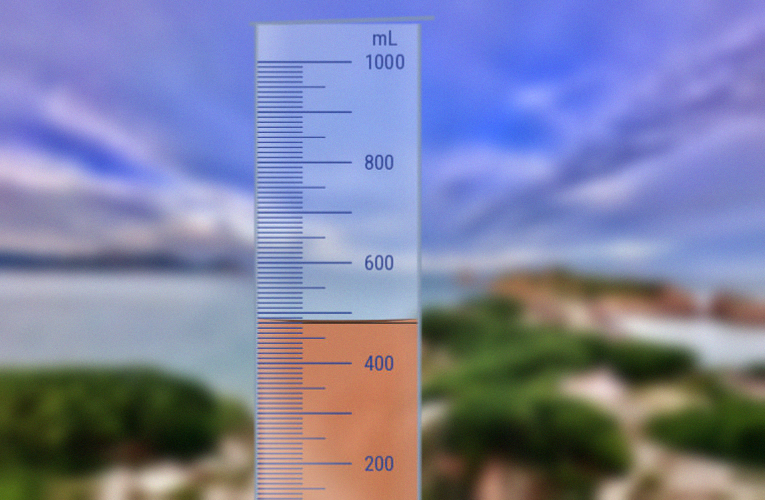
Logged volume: 480 mL
